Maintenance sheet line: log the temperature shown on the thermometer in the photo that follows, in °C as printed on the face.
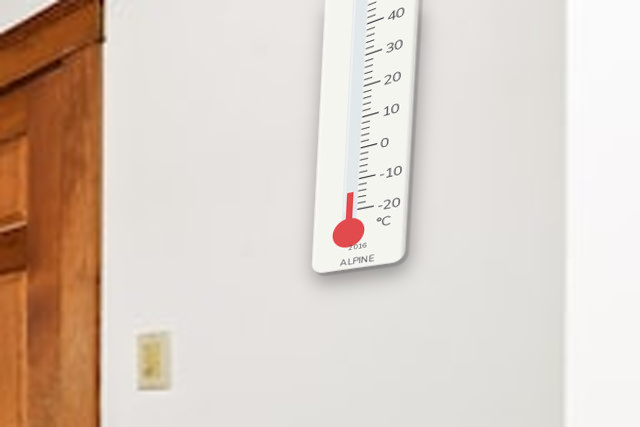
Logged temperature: -14 °C
